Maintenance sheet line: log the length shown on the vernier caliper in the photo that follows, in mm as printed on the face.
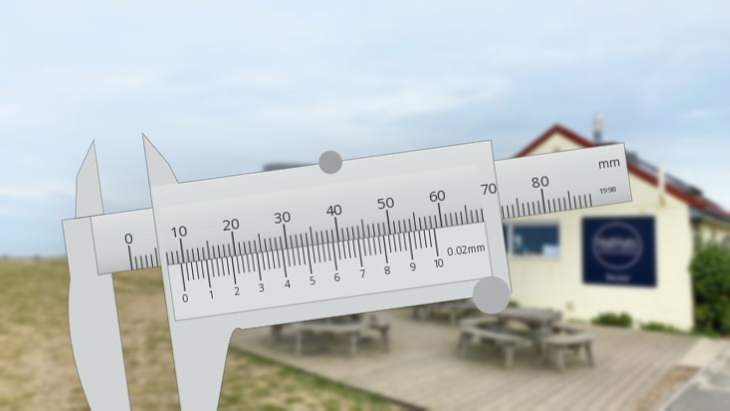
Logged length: 9.5 mm
